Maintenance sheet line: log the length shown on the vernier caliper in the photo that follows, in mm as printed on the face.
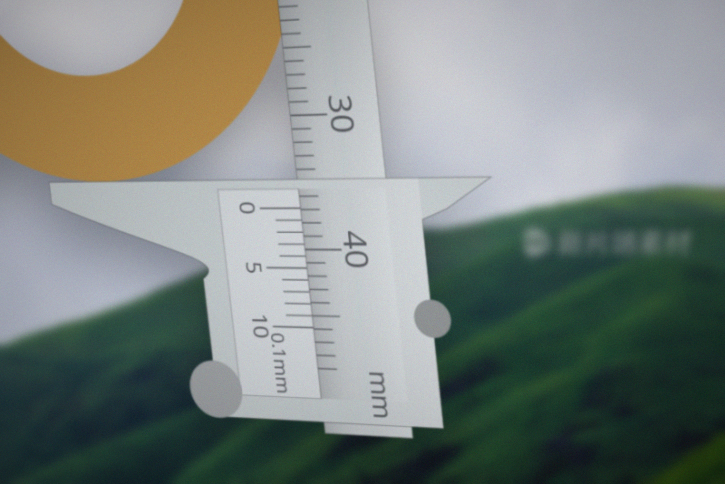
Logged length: 36.9 mm
